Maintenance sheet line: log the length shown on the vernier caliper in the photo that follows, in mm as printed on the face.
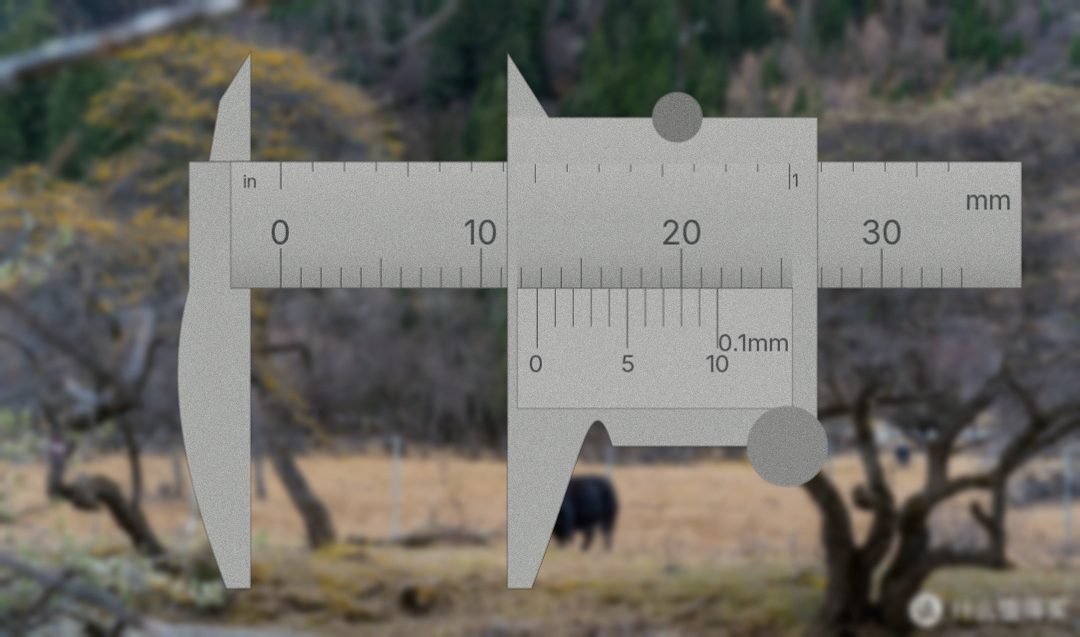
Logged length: 12.8 mm
